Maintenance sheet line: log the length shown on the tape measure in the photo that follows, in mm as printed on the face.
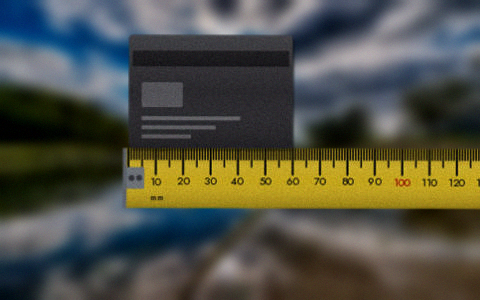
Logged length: 60 mm
